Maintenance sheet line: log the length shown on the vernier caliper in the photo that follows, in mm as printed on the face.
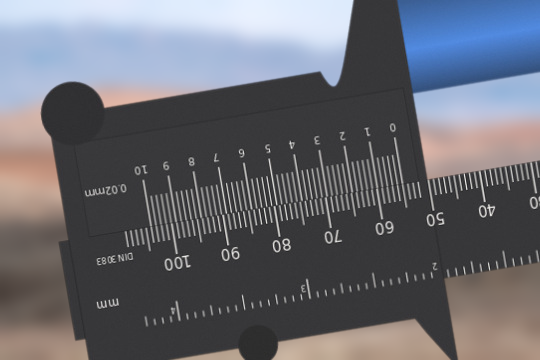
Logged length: 55.0 mm
